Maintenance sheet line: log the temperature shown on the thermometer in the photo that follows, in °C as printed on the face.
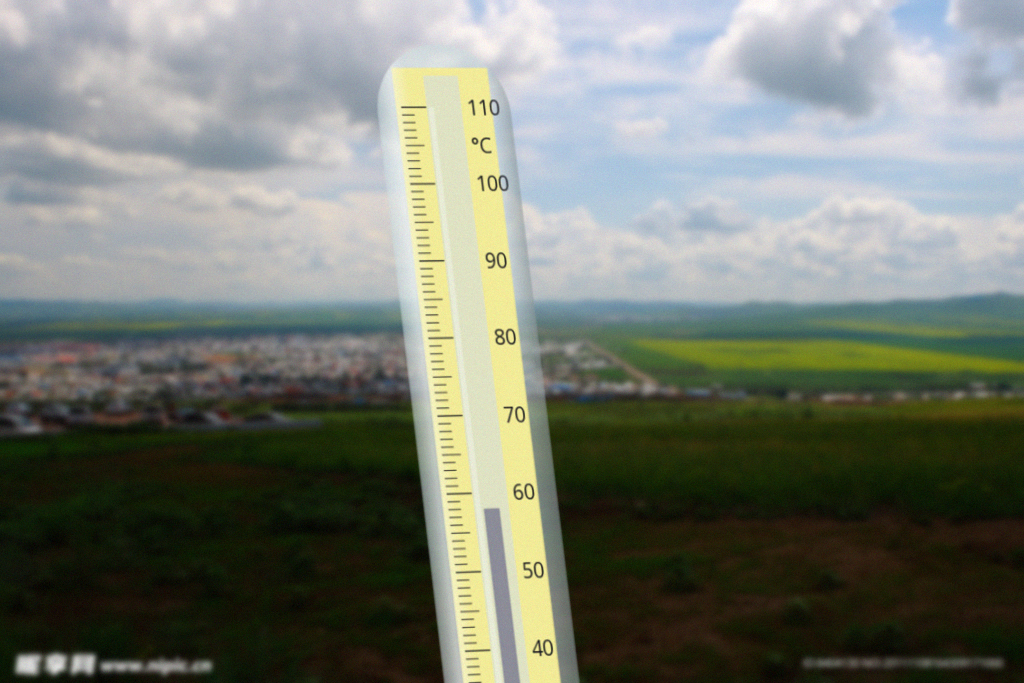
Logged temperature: 58 °C
